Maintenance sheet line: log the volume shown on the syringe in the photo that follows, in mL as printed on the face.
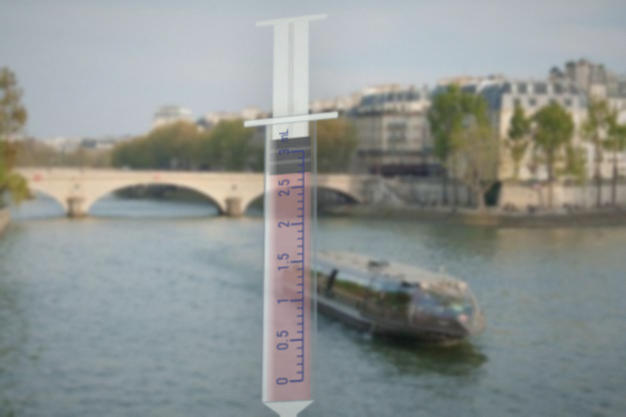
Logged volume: 2.7 mL
